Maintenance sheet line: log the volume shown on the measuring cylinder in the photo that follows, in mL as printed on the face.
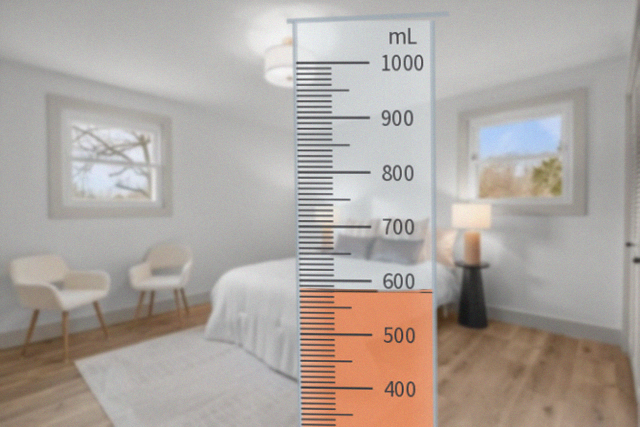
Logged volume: 580 mL
